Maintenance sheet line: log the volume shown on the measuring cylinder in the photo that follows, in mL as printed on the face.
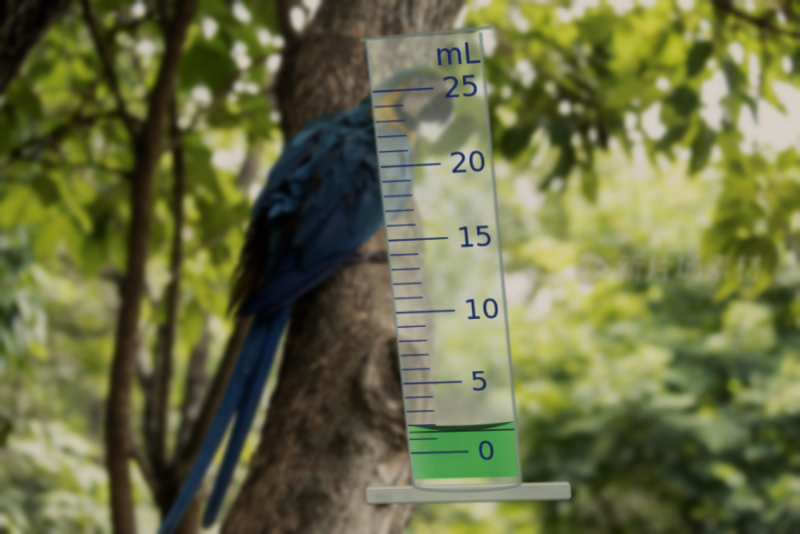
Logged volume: 1.5 mL
